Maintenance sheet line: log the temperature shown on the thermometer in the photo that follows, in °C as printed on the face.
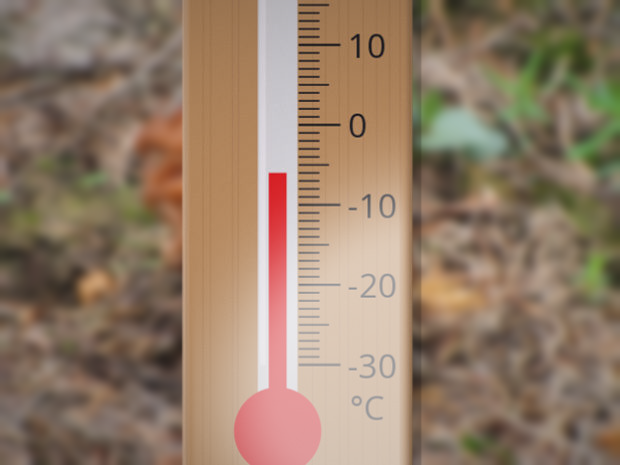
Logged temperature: -6 °C
